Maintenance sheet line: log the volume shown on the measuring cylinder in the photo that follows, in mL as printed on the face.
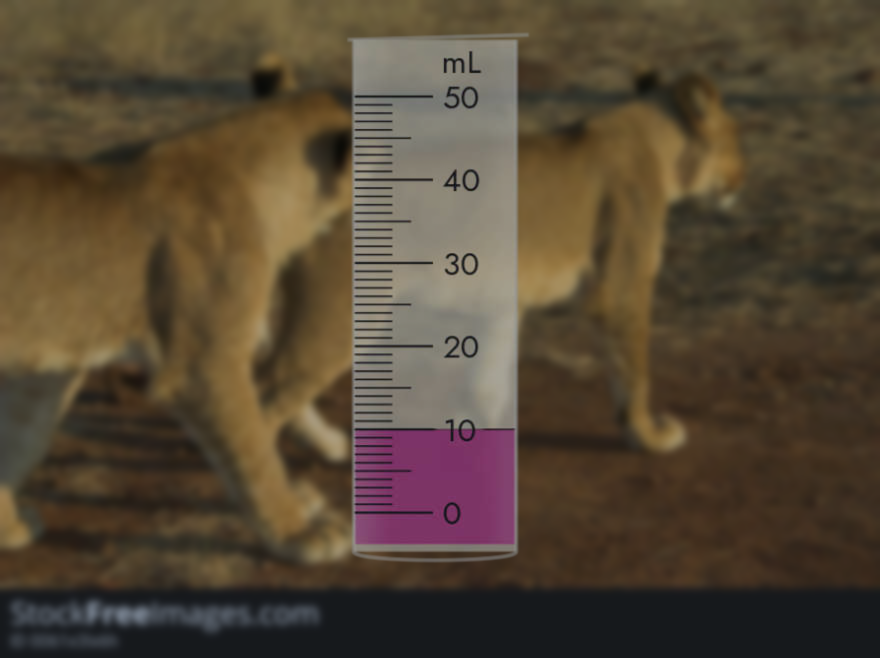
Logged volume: 10 mL
